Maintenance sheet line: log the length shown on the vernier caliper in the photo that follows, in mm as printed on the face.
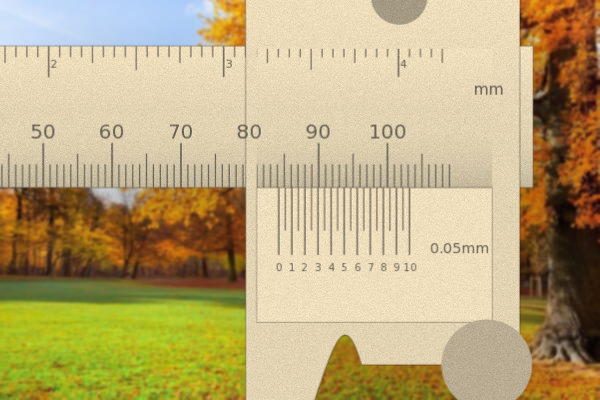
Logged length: 84.2 mm
